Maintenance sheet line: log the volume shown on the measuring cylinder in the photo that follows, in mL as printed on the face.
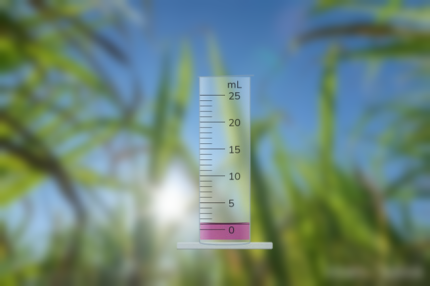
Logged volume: 1 mL
